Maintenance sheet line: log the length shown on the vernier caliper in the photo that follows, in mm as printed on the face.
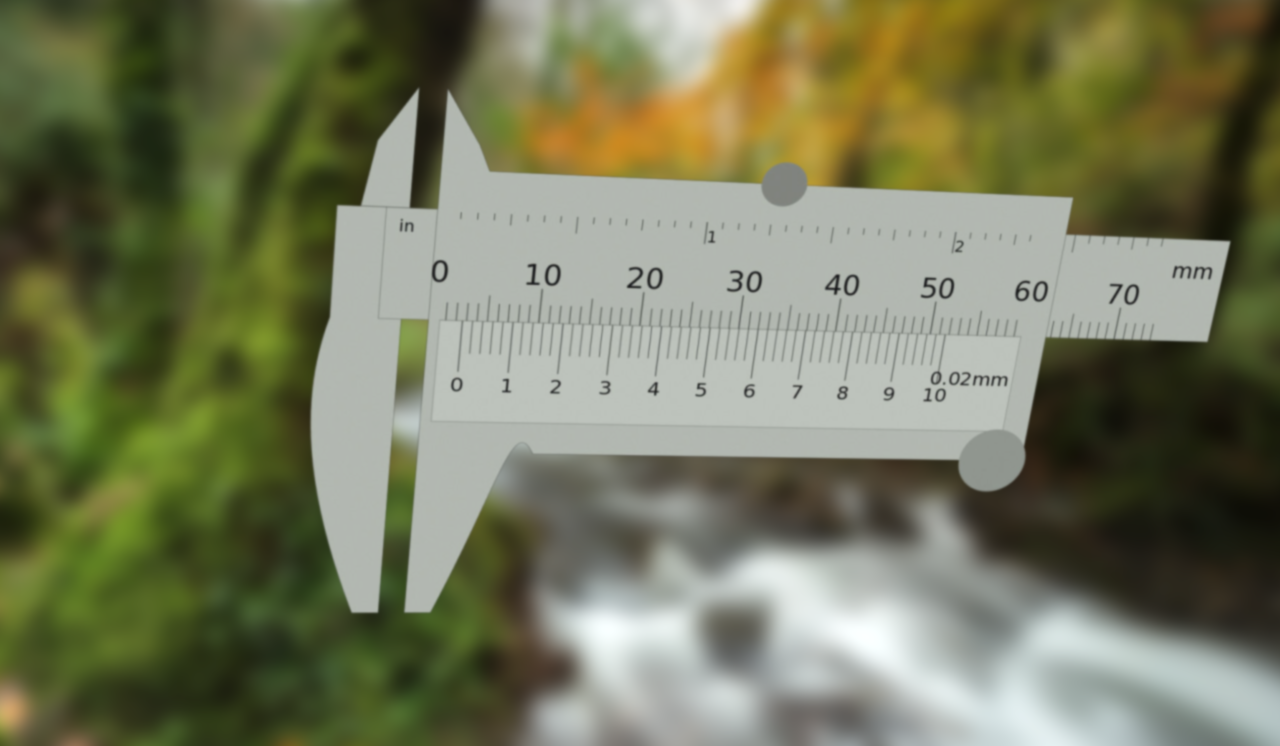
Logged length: 2.6 mm
